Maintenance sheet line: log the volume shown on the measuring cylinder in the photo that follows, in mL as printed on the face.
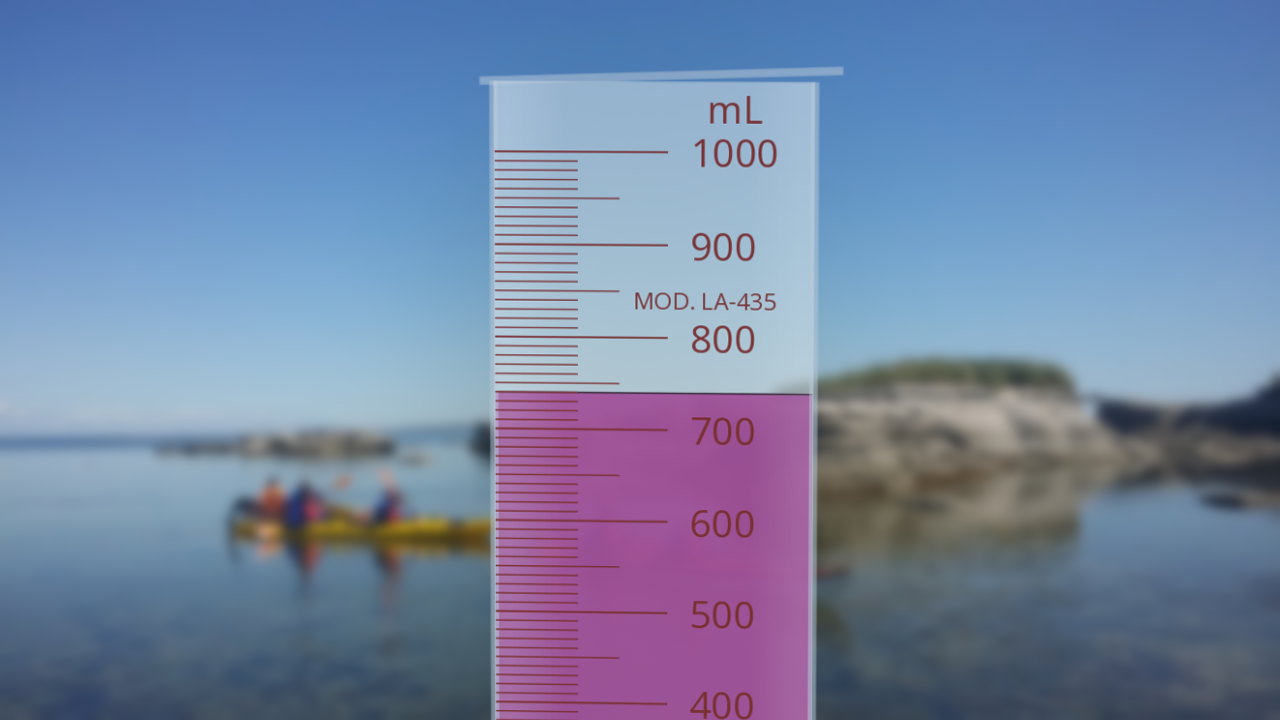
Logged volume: 740 mL
